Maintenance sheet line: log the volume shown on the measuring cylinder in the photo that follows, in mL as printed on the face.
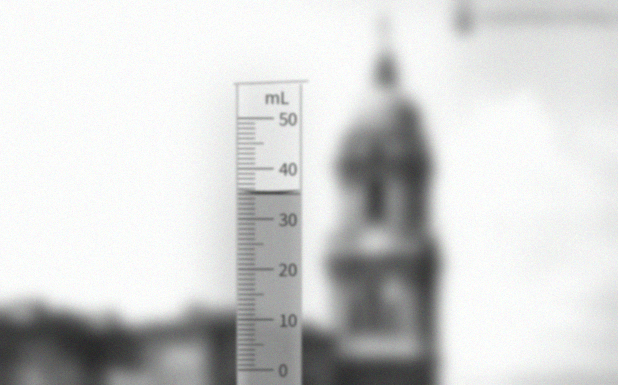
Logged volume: 35 mL
